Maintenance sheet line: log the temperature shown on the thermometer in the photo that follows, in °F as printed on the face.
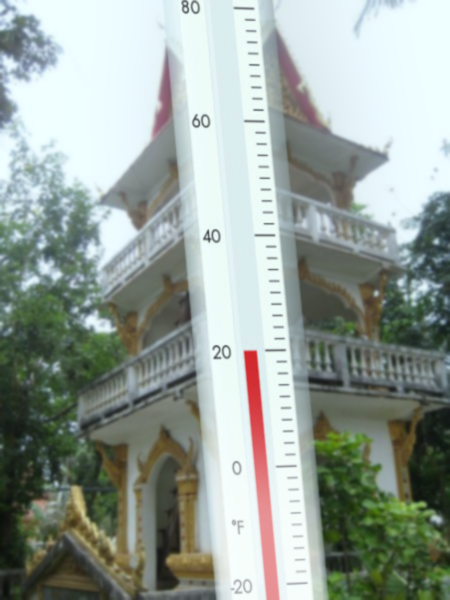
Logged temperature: 20 °F
